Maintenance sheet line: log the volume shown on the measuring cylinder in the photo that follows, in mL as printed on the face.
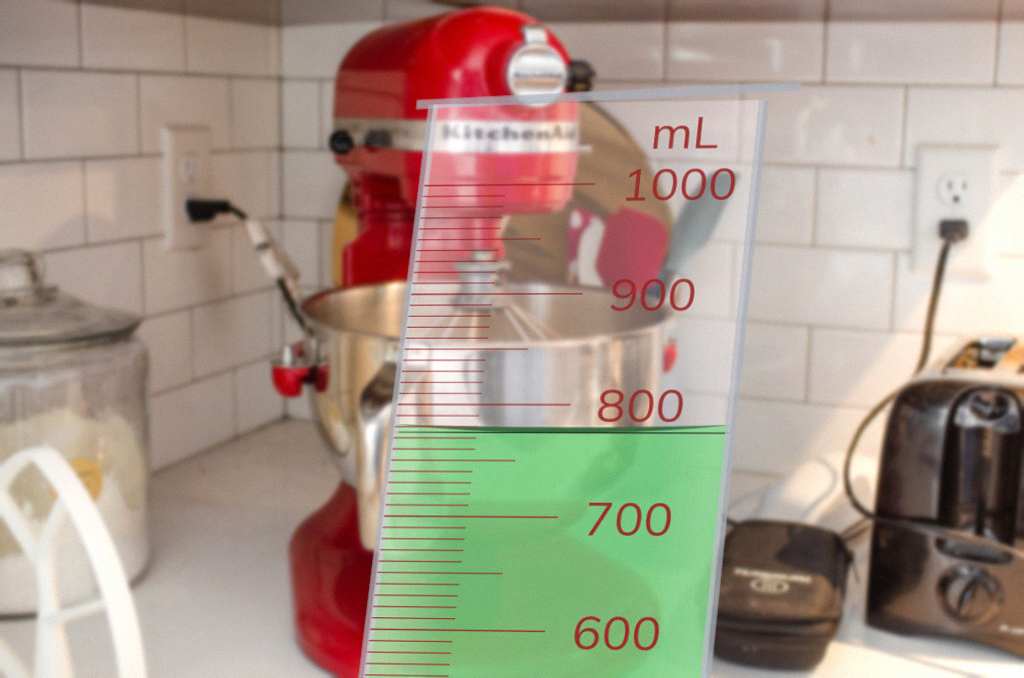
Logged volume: 775 mL
